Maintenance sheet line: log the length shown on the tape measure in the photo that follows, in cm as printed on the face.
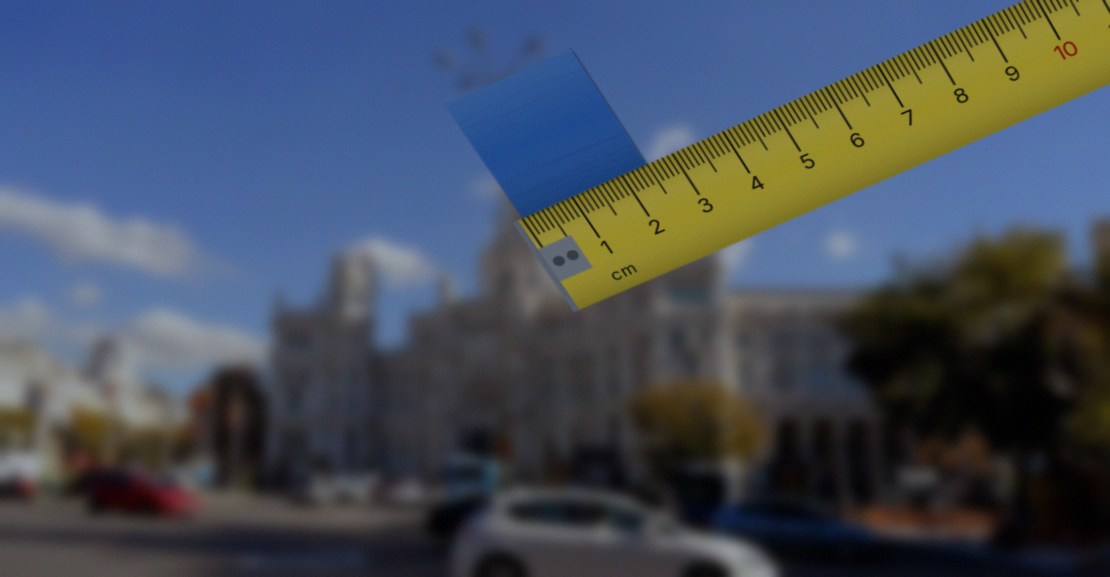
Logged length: 2.5 cm
